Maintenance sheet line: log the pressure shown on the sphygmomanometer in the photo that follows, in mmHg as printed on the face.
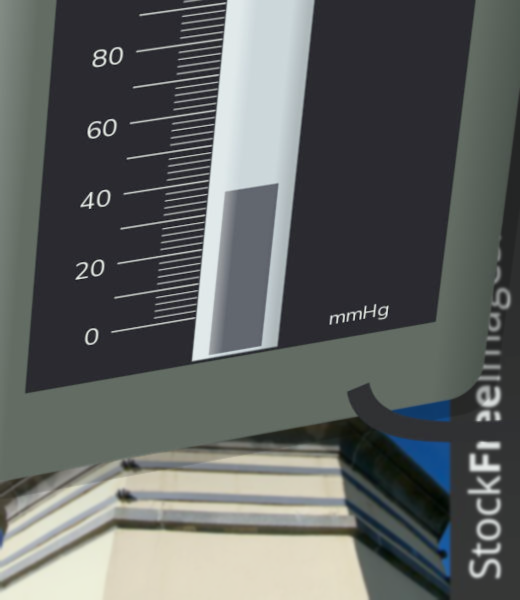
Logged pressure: 36 mmHg
